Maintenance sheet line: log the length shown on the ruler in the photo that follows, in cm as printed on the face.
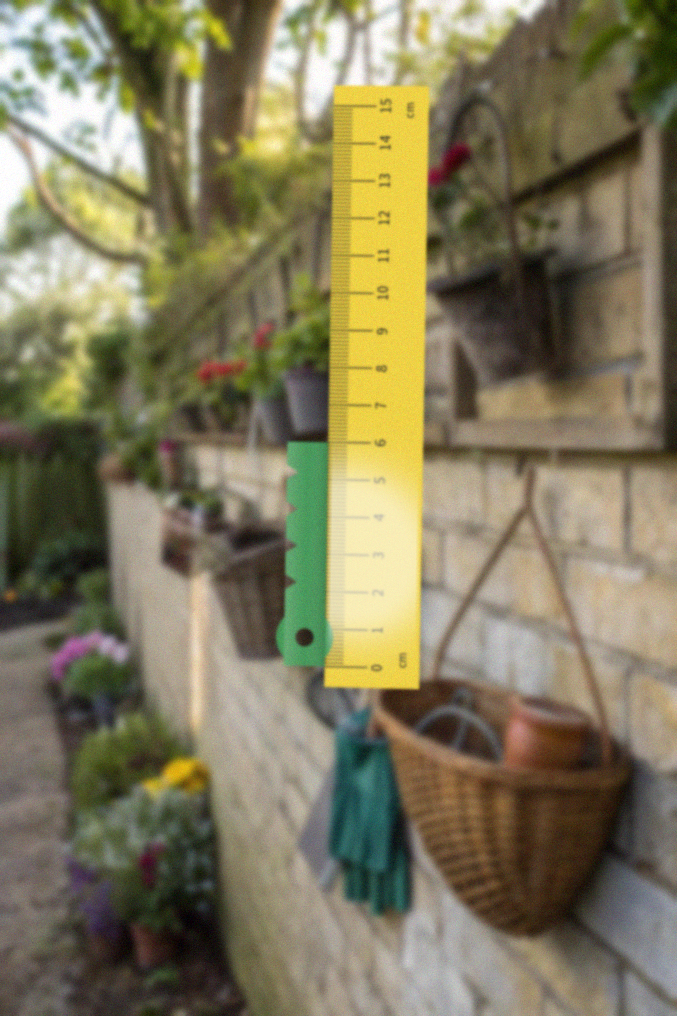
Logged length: 6 cm
